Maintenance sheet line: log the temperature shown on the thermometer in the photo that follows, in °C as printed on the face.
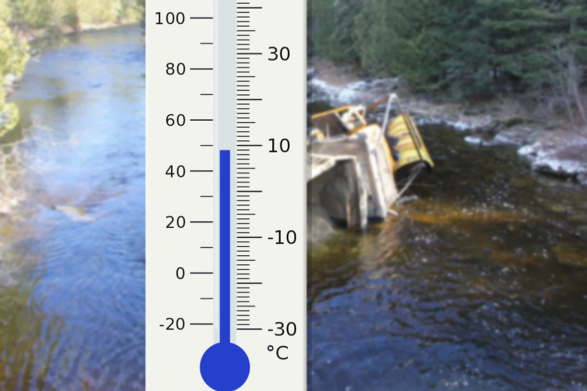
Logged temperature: 9 °C
